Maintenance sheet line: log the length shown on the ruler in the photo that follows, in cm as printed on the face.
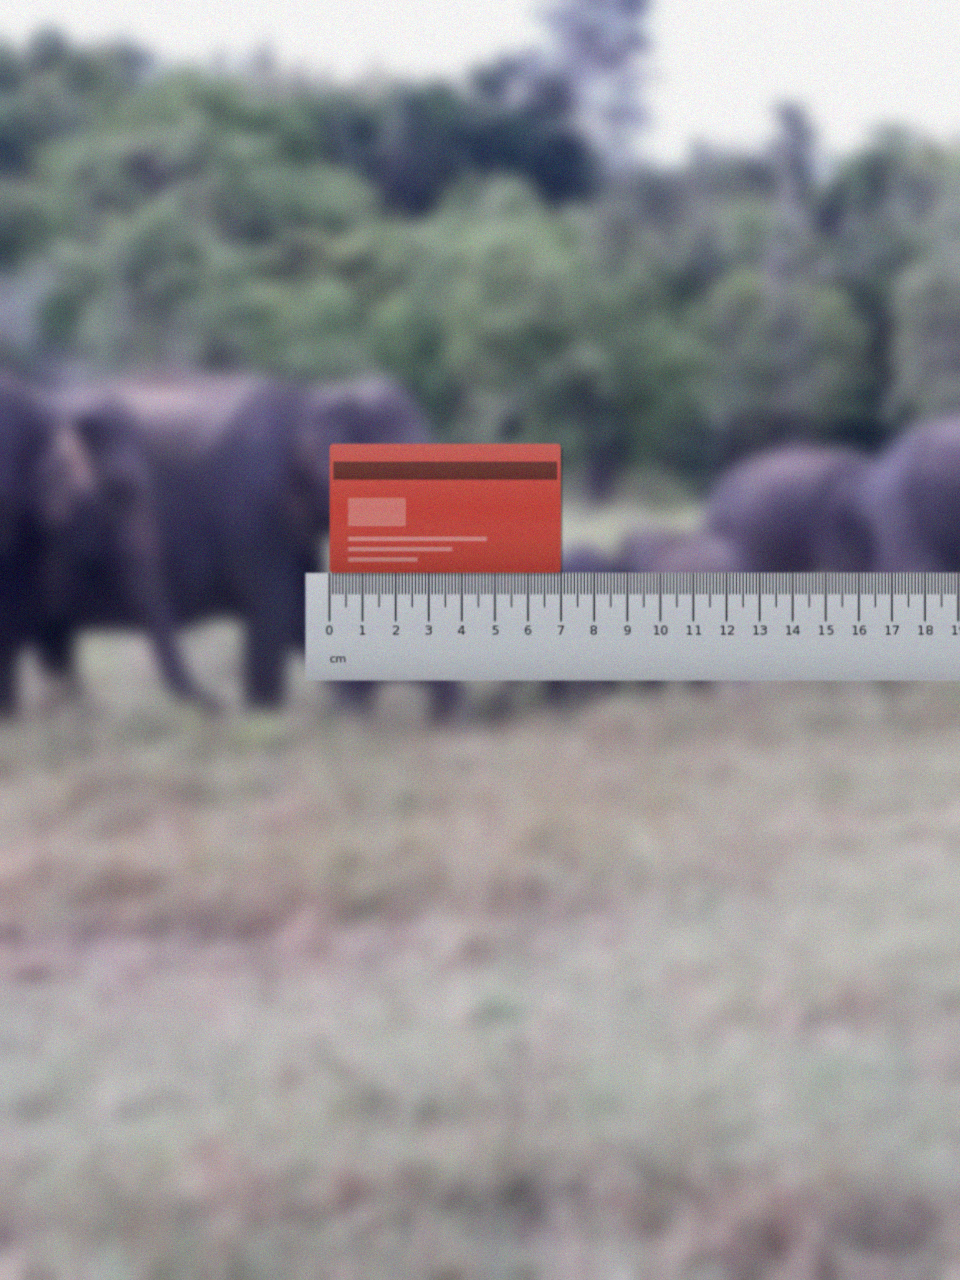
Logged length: 7 cm
